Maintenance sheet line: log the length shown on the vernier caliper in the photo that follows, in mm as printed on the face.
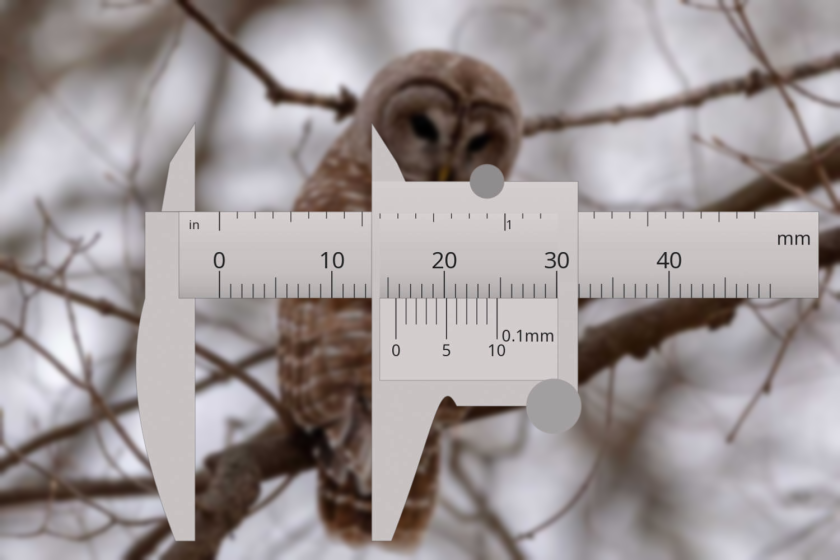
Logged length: 15.7 mm
